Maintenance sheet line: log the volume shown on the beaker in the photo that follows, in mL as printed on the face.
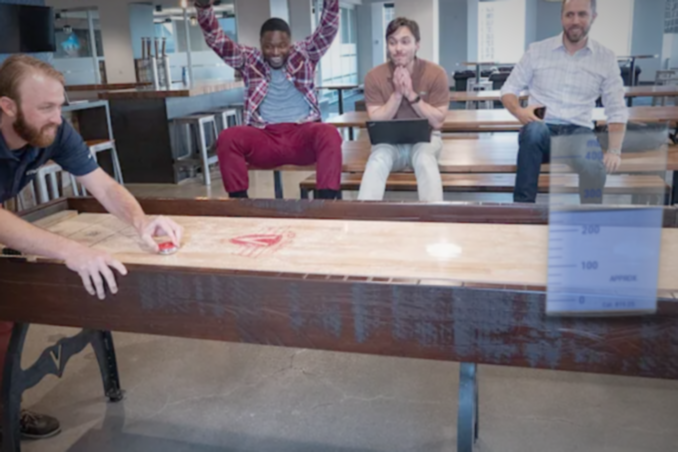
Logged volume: 250 mL
